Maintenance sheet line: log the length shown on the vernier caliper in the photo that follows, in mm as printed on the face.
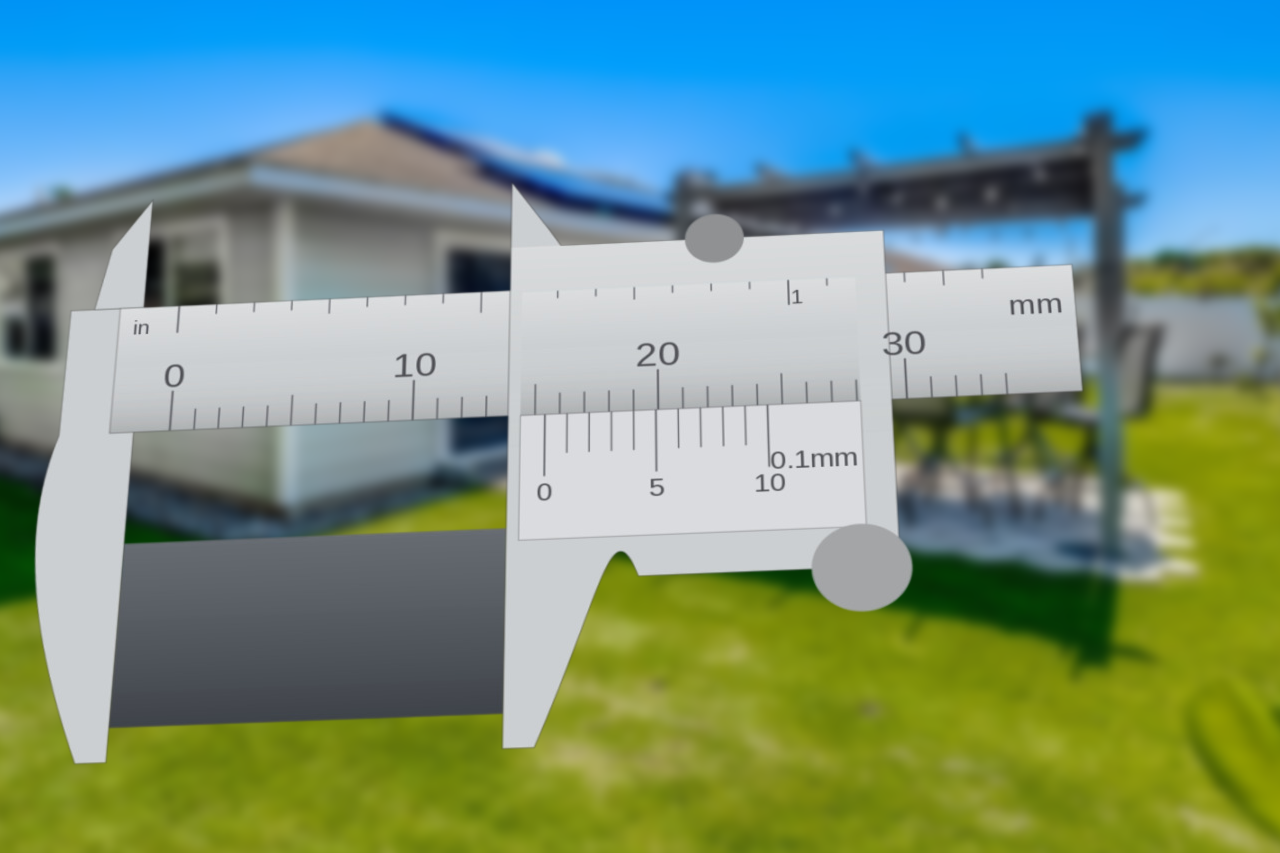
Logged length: 15.4 mm
